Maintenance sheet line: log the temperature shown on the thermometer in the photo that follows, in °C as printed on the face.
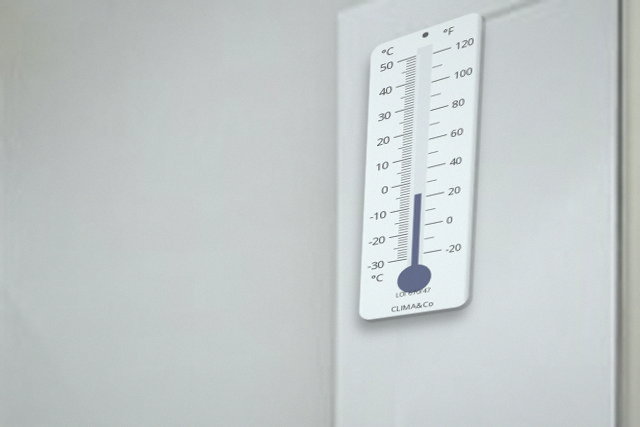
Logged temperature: -5 °C
